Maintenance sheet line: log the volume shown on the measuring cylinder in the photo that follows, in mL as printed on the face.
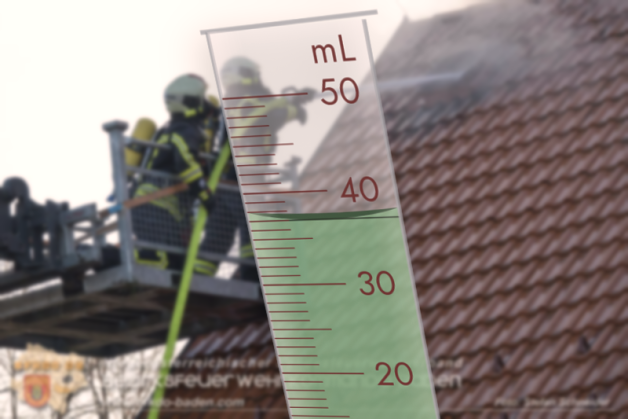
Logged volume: 37 mL
